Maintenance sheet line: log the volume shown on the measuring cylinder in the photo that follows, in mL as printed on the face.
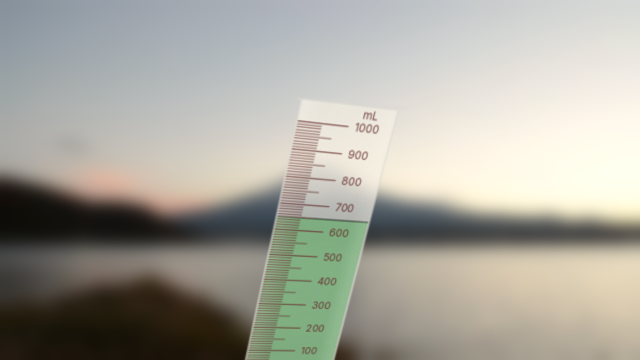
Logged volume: 650 mL
